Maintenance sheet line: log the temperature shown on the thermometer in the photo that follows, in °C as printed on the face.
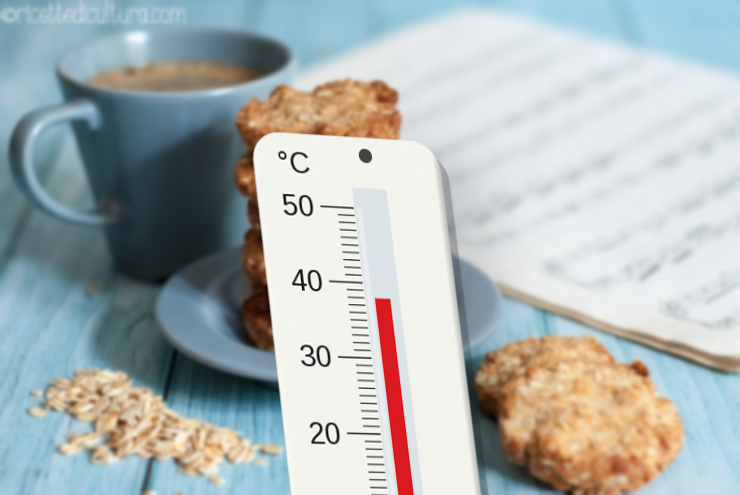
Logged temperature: 38 °C
